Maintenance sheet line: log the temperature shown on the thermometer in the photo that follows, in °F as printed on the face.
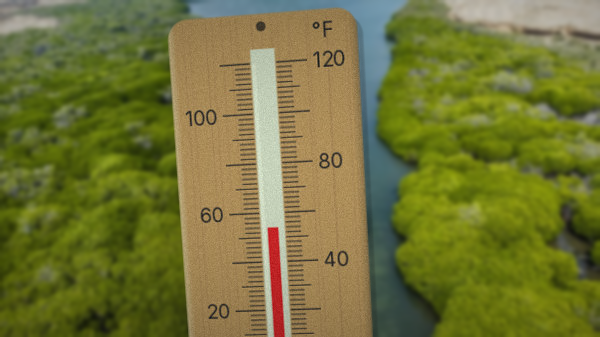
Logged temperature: 54 °F
